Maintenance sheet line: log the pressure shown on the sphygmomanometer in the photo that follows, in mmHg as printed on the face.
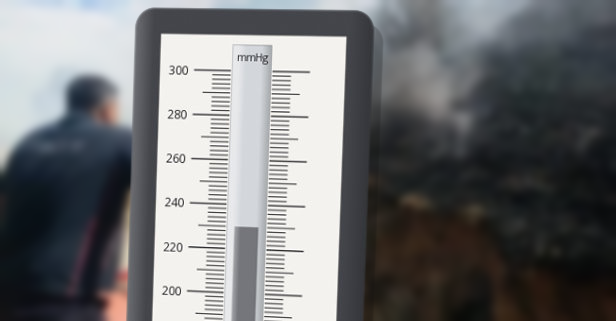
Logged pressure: 230 mmHg
